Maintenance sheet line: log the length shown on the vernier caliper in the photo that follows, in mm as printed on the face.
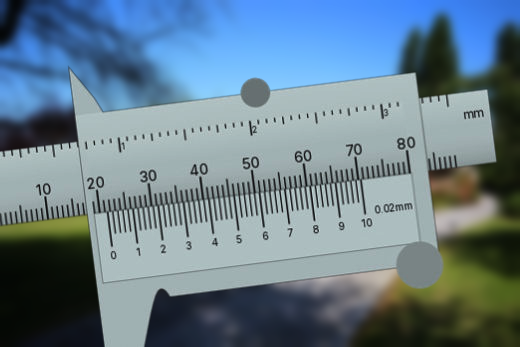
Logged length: 21.5 mm
